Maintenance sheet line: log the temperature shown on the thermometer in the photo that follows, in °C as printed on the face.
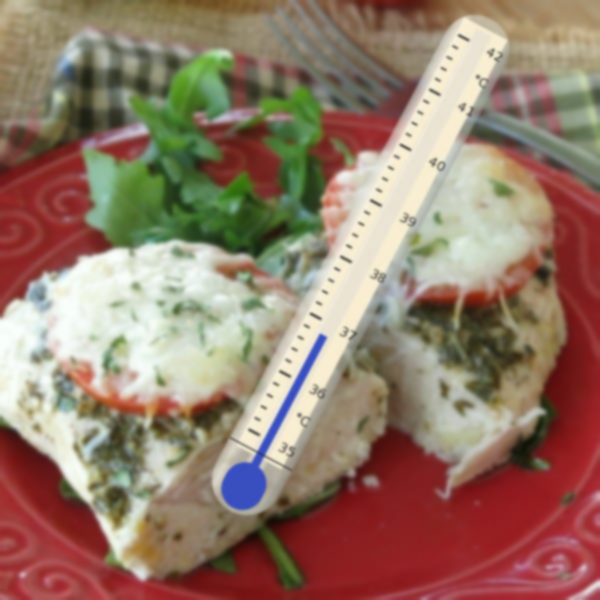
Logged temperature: 36.8 °C
